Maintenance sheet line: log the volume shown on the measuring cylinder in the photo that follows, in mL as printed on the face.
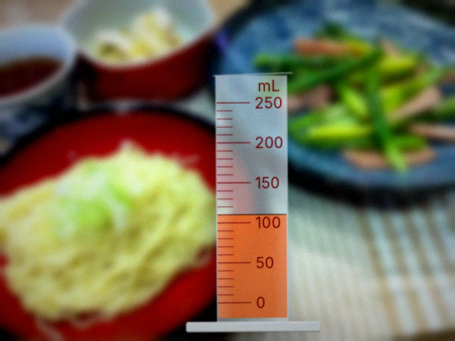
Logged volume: 110 mL
